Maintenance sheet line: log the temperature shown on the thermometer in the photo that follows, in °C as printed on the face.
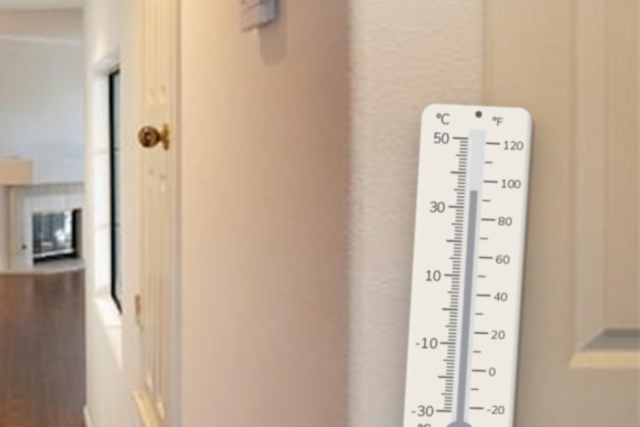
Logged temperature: 35 °C
